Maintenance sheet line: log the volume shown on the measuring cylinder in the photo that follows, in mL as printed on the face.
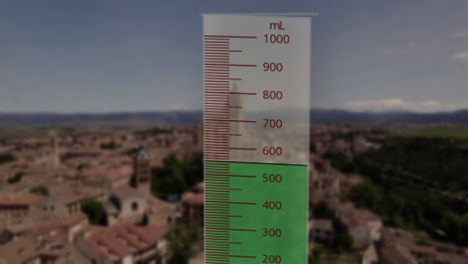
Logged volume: 550 mL
